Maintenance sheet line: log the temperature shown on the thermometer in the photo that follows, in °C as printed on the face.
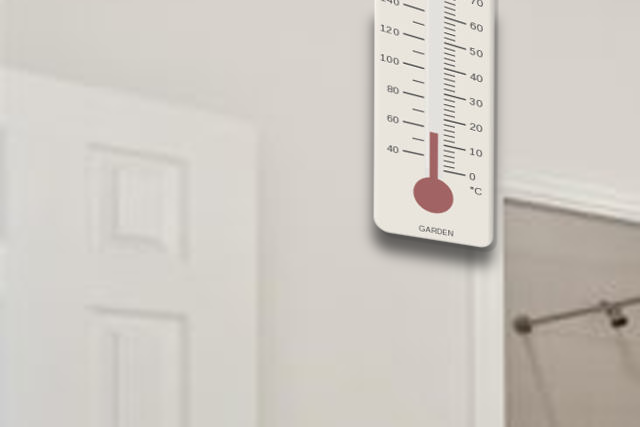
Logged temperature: 14 °C
